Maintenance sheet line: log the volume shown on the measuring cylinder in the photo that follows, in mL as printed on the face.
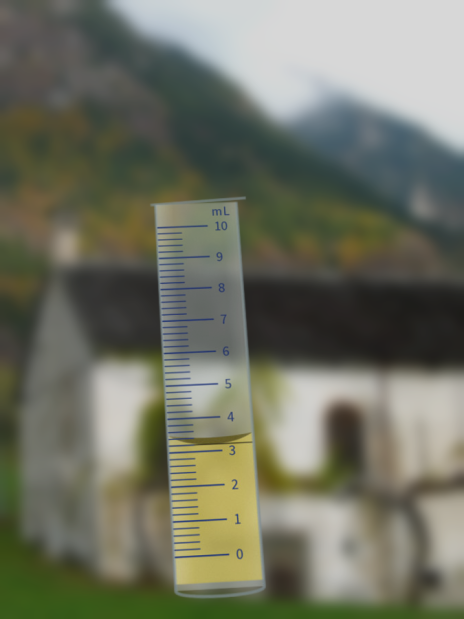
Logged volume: 3.2 mL
